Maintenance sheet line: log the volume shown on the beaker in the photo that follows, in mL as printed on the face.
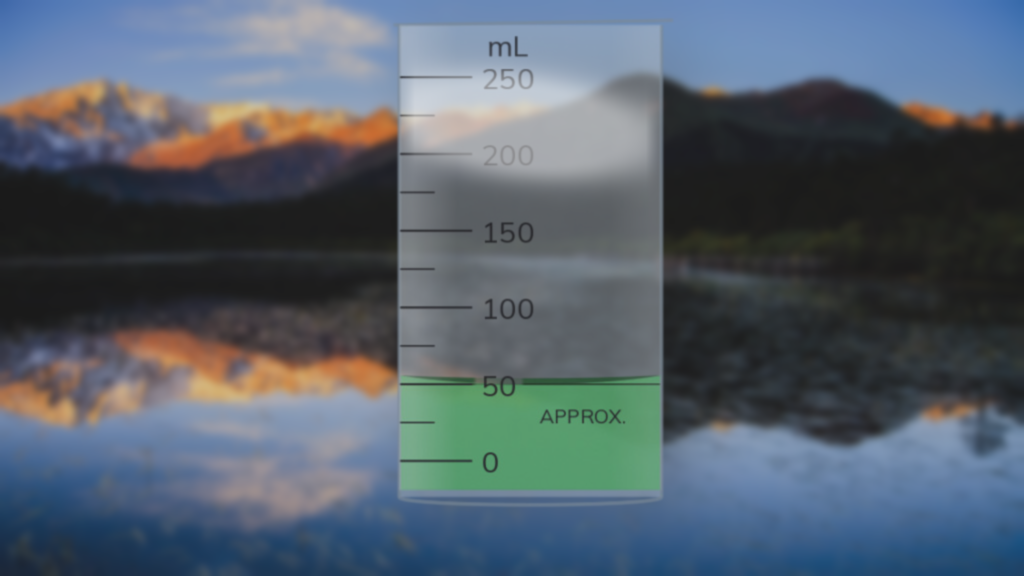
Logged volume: 50 mL
